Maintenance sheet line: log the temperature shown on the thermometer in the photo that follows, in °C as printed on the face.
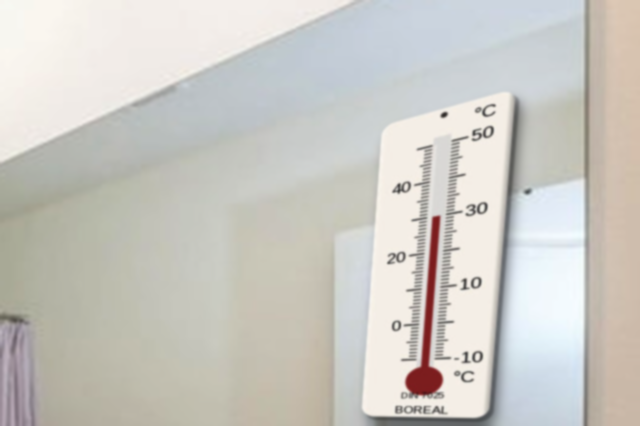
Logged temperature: 30 °C
